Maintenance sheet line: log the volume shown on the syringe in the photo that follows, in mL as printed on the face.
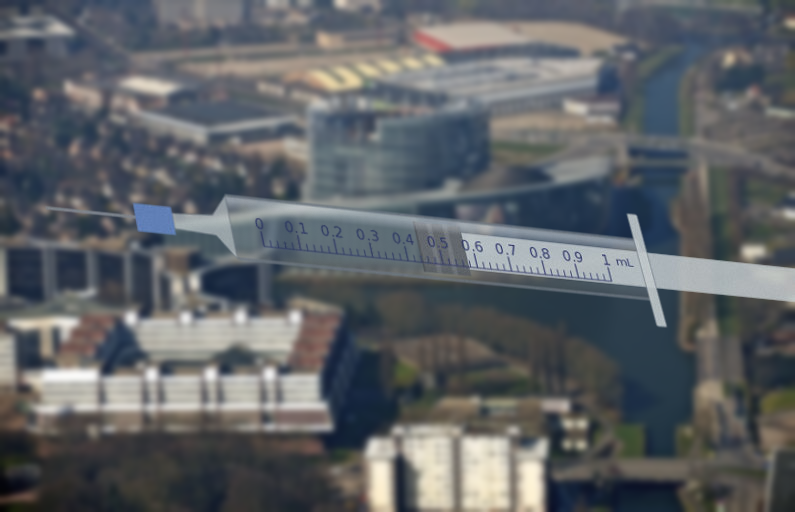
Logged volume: 0.44 mL
